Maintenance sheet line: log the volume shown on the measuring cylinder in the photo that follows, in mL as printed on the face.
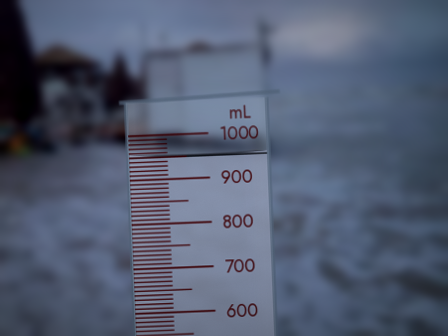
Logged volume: 950 mL
